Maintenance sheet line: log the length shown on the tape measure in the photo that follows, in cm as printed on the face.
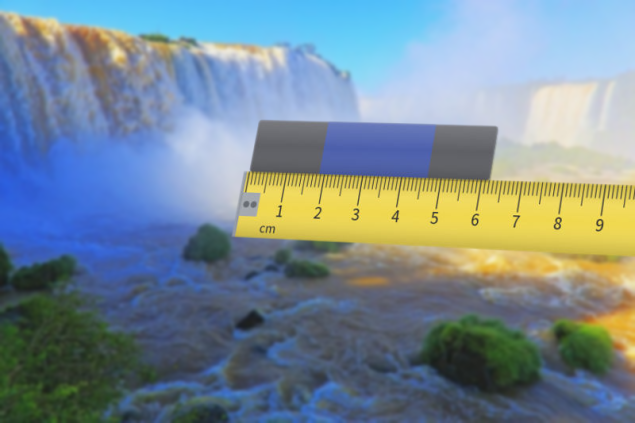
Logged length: 6.2 cm
